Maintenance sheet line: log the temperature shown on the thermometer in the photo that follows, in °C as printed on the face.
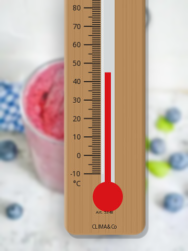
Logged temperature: 45 °C
